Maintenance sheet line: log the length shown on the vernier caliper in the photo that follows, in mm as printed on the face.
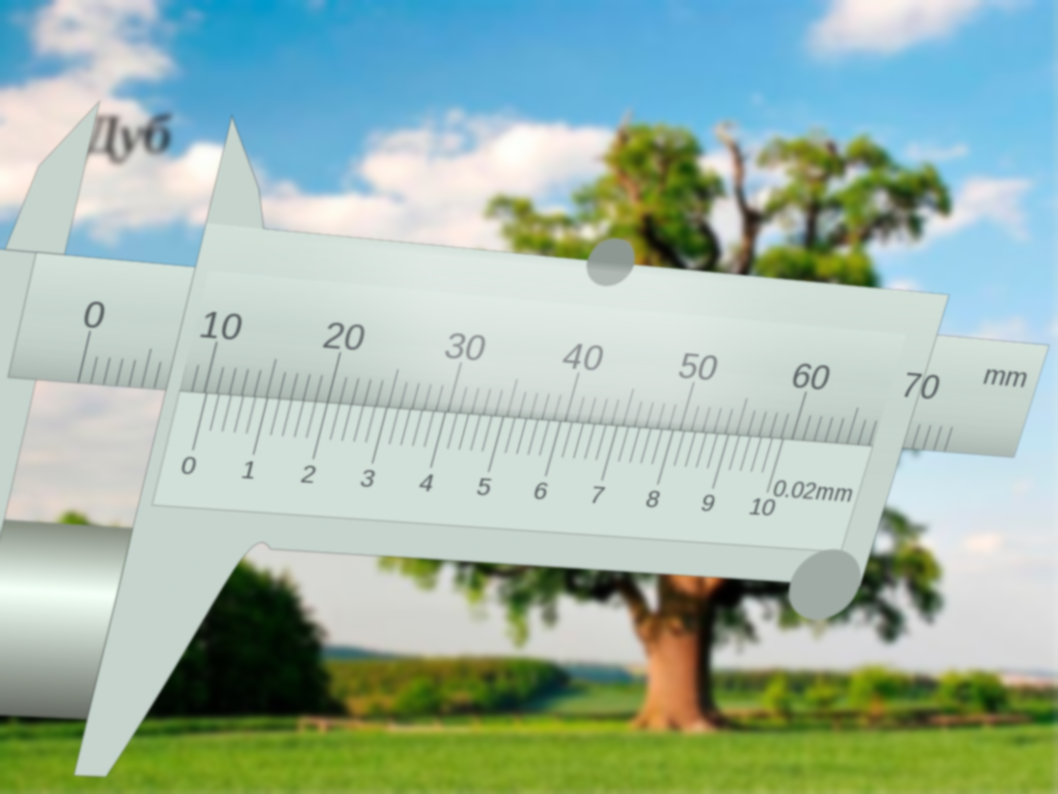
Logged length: 10.2 mm
